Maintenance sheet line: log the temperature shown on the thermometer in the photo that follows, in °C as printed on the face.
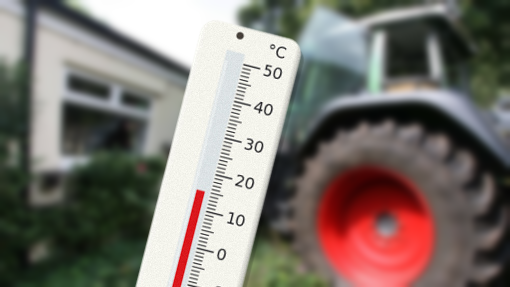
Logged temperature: 15 °C
